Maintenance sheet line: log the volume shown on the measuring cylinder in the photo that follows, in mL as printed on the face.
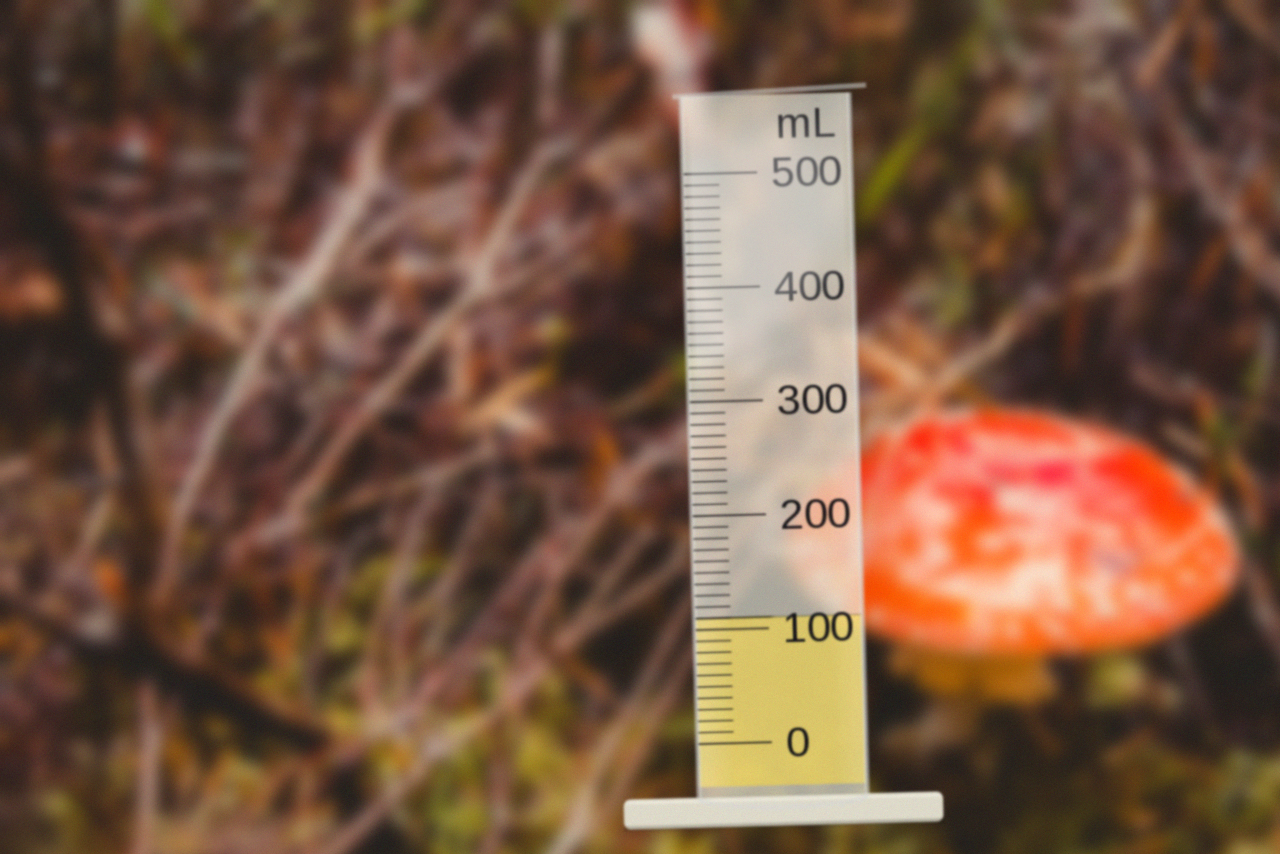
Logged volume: 110 mL
